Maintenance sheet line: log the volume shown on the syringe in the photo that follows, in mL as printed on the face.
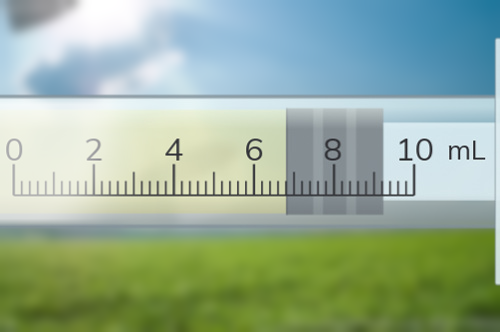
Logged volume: 6.8 mL
